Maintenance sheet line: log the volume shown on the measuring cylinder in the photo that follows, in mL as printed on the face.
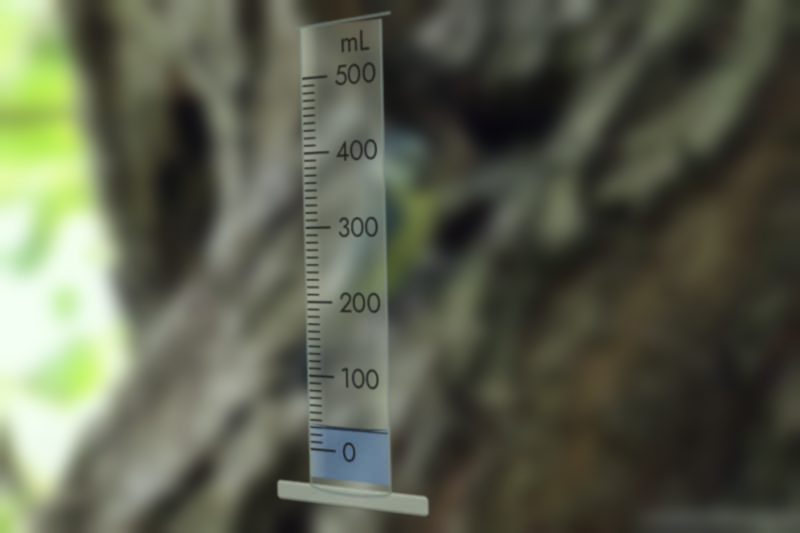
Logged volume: 30 mL
